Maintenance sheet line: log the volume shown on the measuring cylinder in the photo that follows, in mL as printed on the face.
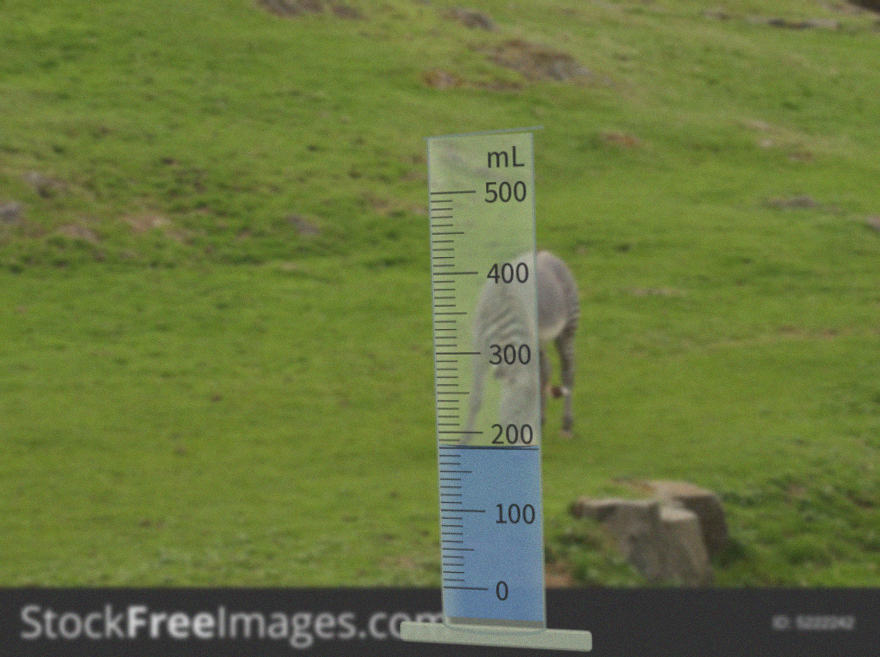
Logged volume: 180 mL
